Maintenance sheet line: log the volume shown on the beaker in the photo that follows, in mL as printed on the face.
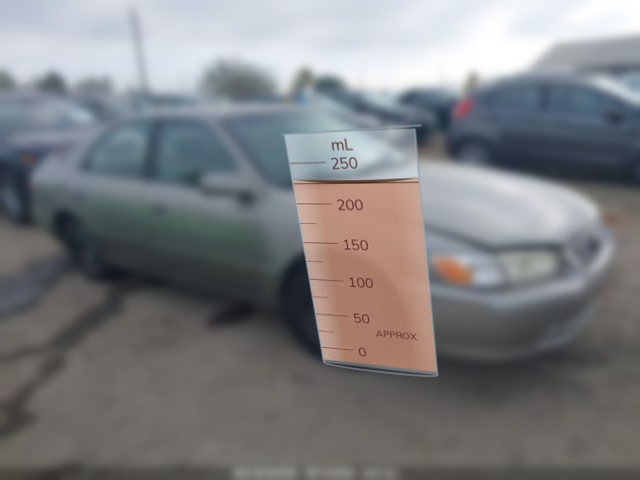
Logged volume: 225 mL
